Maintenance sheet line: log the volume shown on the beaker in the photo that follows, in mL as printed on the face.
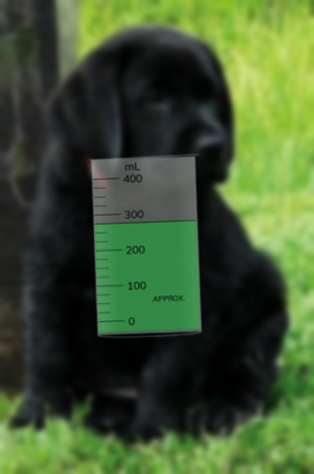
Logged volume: 275 mL
